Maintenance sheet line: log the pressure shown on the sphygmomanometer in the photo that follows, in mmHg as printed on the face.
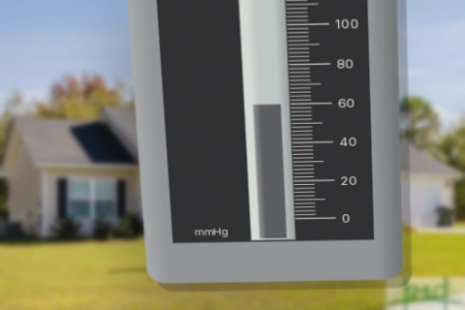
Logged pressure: 60 mmHg
